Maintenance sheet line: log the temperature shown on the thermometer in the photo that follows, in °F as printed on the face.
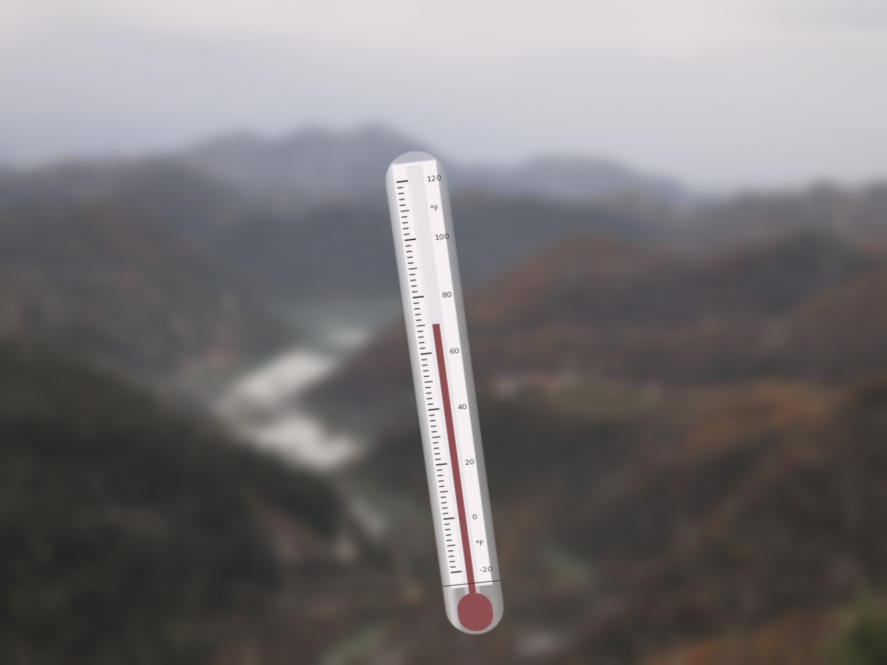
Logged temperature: 70 °F
